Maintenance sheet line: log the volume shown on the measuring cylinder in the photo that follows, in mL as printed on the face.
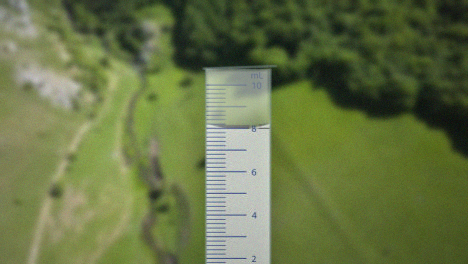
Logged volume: 8 mL
